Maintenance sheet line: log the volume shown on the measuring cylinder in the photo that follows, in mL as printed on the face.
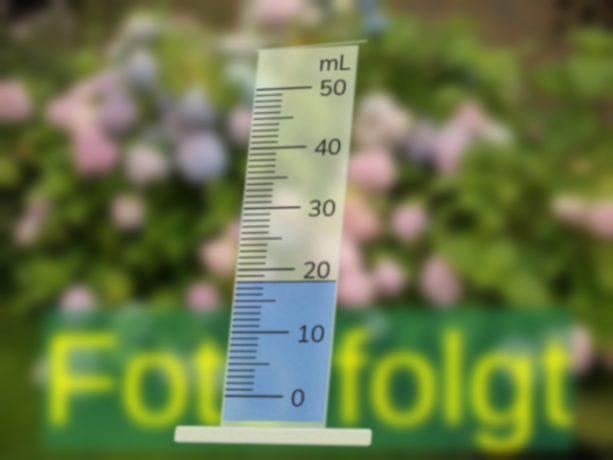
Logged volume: 18 mL
